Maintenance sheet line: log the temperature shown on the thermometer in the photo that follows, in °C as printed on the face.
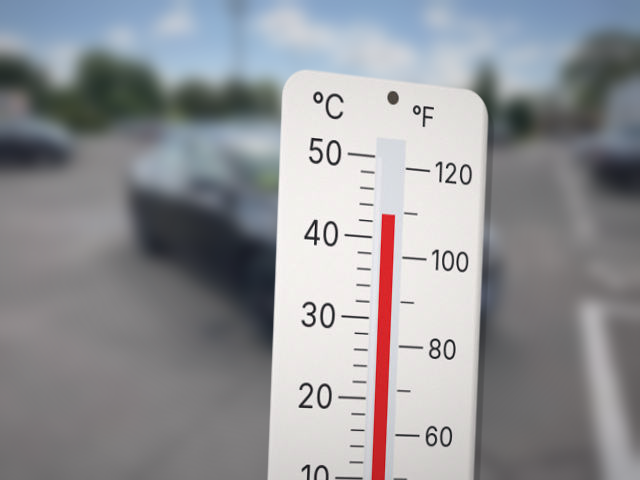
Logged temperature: 43 °C
